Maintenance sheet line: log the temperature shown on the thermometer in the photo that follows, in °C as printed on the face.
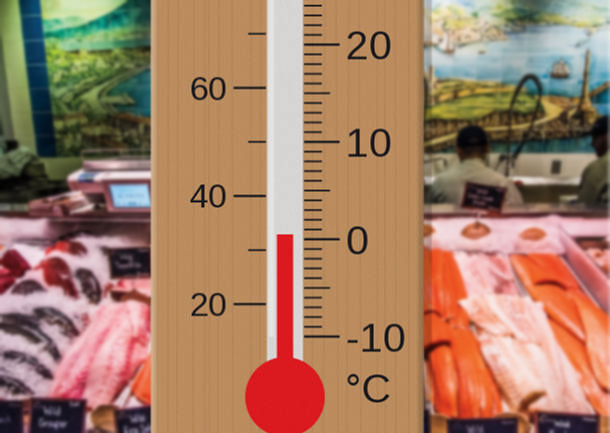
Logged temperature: 0.5 °C
